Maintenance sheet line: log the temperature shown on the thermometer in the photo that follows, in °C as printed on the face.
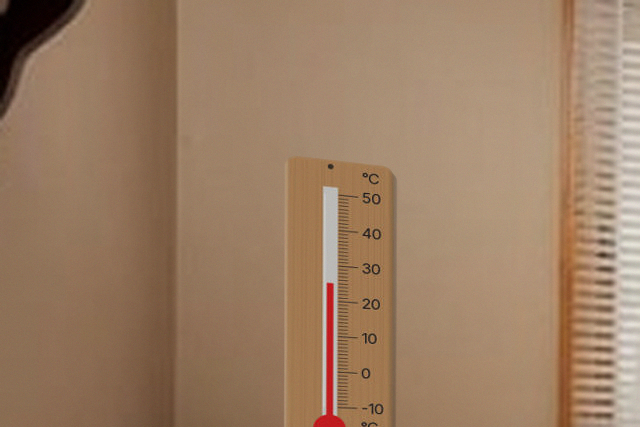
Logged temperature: 25 °C
